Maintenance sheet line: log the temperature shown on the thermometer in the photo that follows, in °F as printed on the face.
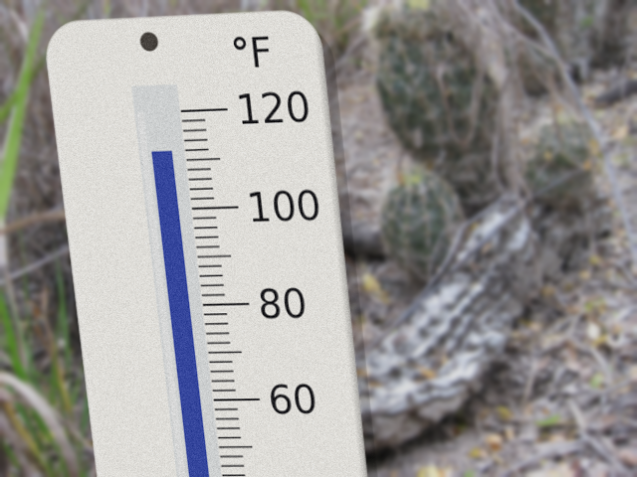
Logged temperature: 112 °F
